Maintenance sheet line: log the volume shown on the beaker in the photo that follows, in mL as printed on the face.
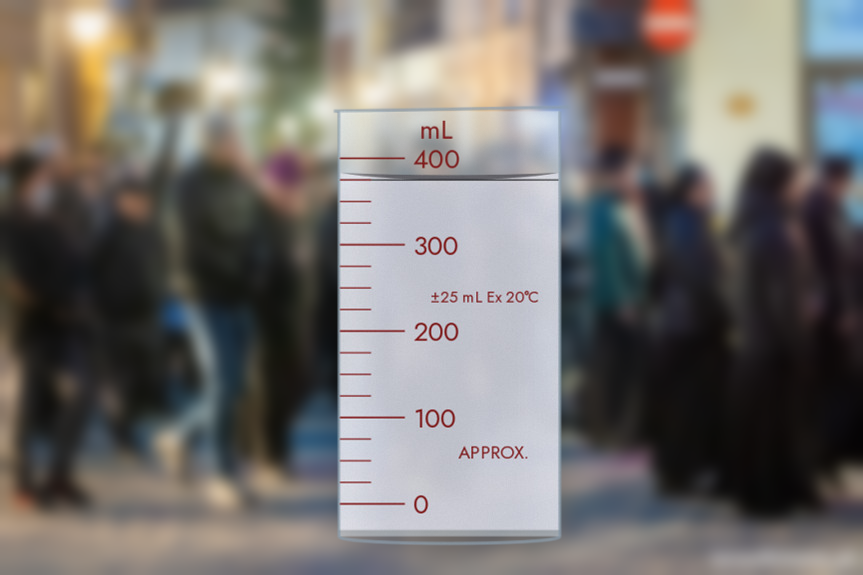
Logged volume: 375 mL
